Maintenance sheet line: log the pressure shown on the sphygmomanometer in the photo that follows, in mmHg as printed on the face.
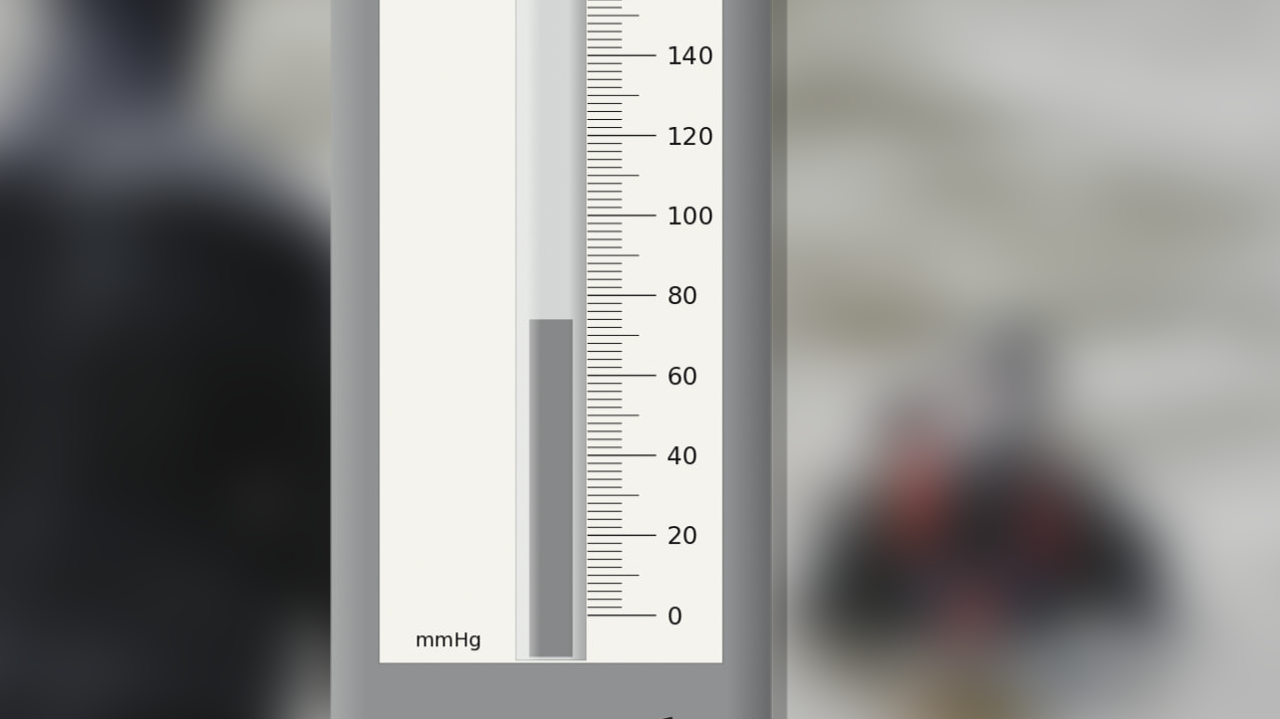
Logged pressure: 74 mmHg
